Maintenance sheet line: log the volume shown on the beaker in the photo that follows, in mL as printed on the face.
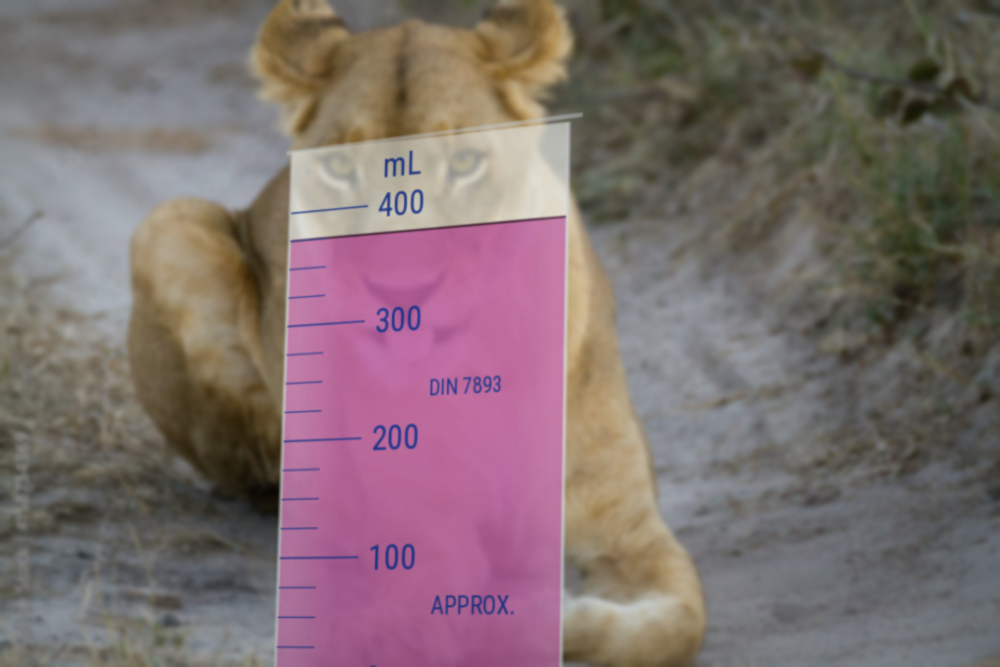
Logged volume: 375 mL
